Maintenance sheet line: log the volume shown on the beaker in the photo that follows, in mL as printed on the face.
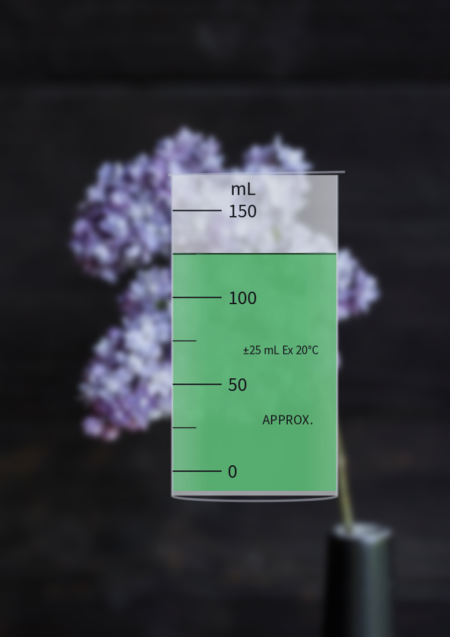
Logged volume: 125 mL
